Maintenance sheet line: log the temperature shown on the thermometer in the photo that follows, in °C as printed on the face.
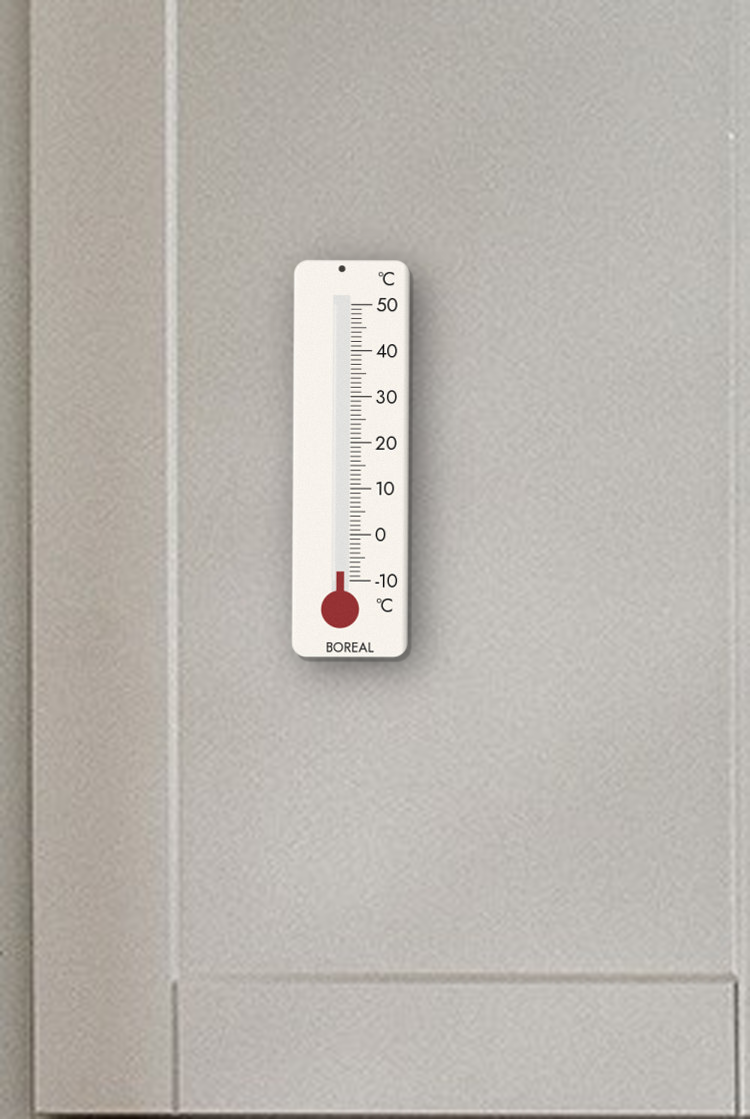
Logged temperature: -8 °C
